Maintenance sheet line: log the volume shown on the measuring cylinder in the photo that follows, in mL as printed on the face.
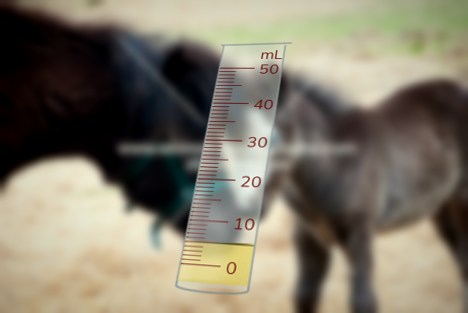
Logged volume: 5 mL
